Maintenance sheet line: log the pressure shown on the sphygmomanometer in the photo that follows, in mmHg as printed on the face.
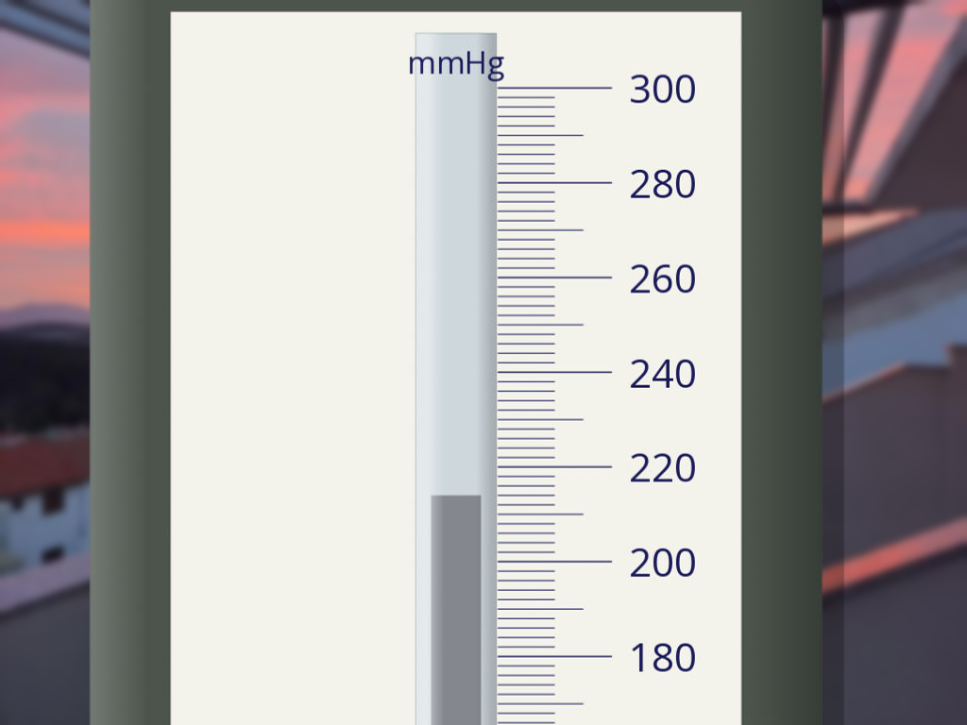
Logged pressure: 214 mmHg
